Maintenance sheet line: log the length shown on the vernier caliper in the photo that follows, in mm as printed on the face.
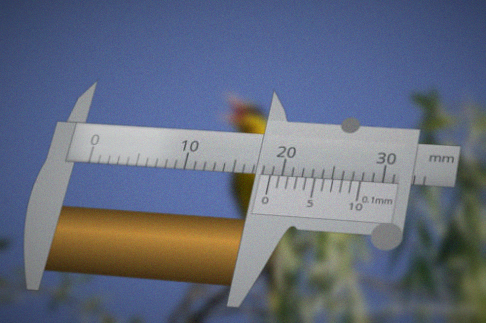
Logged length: 18.8 mm
